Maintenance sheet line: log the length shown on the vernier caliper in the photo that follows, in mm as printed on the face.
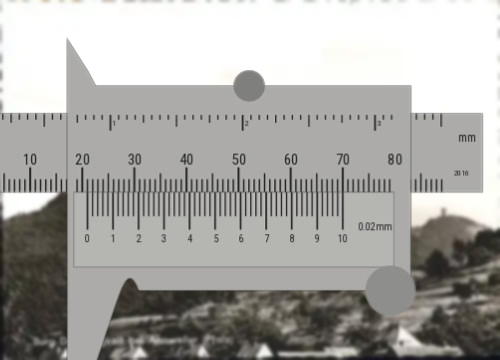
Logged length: 21.0 mm
